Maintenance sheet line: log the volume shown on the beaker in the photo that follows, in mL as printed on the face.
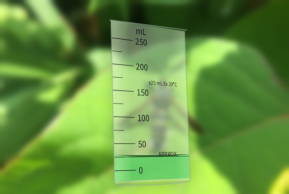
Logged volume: 25 mL
